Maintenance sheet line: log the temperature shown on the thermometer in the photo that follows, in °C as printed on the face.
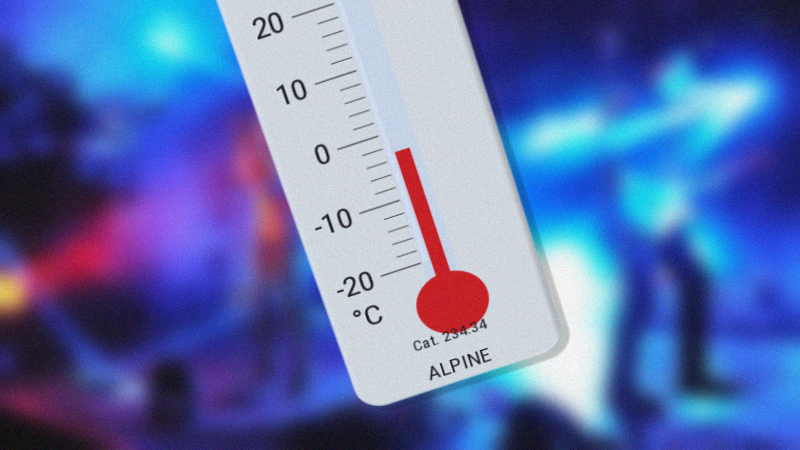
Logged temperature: -3 °C
